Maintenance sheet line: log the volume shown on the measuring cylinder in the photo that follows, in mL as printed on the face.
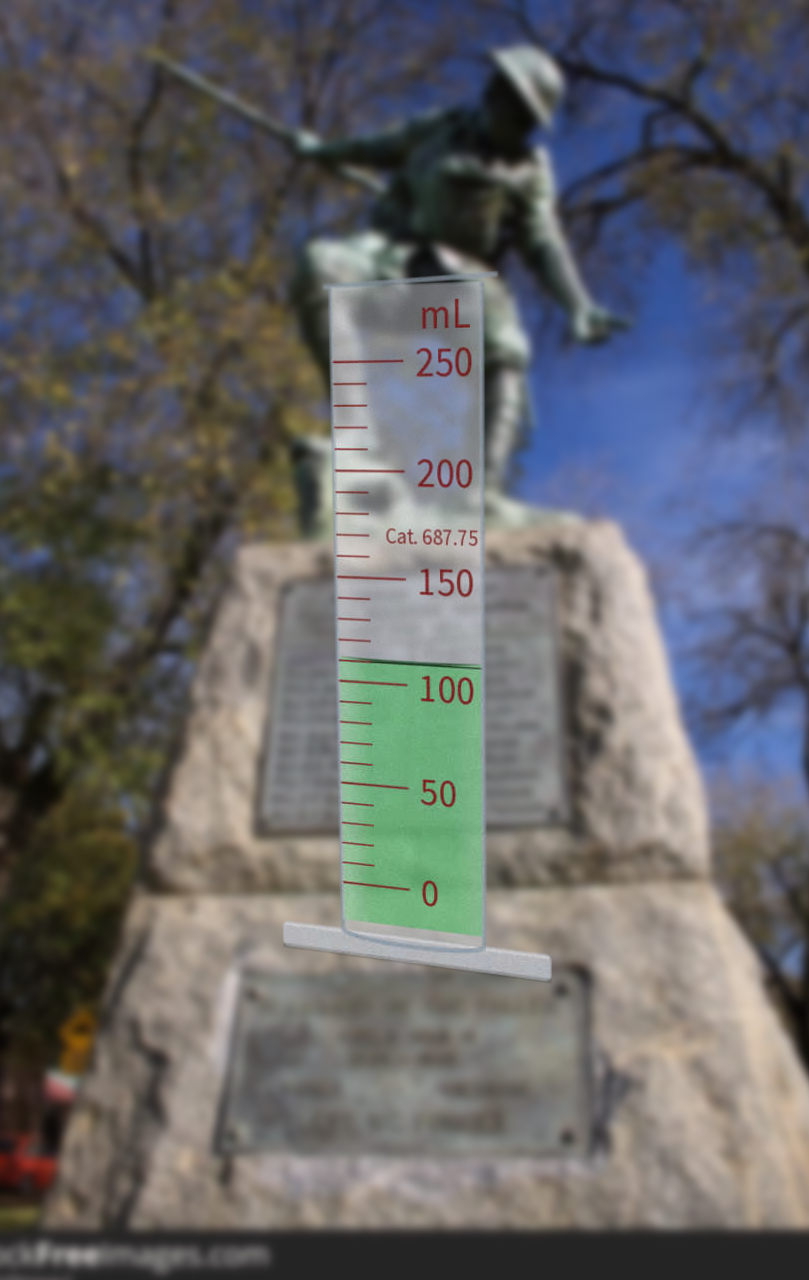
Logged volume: 110 mL
